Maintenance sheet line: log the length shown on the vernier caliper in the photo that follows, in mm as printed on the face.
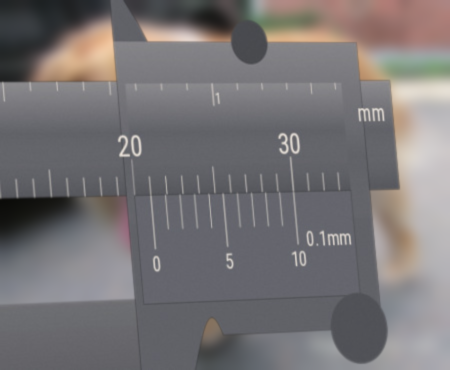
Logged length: 21.0 mm
